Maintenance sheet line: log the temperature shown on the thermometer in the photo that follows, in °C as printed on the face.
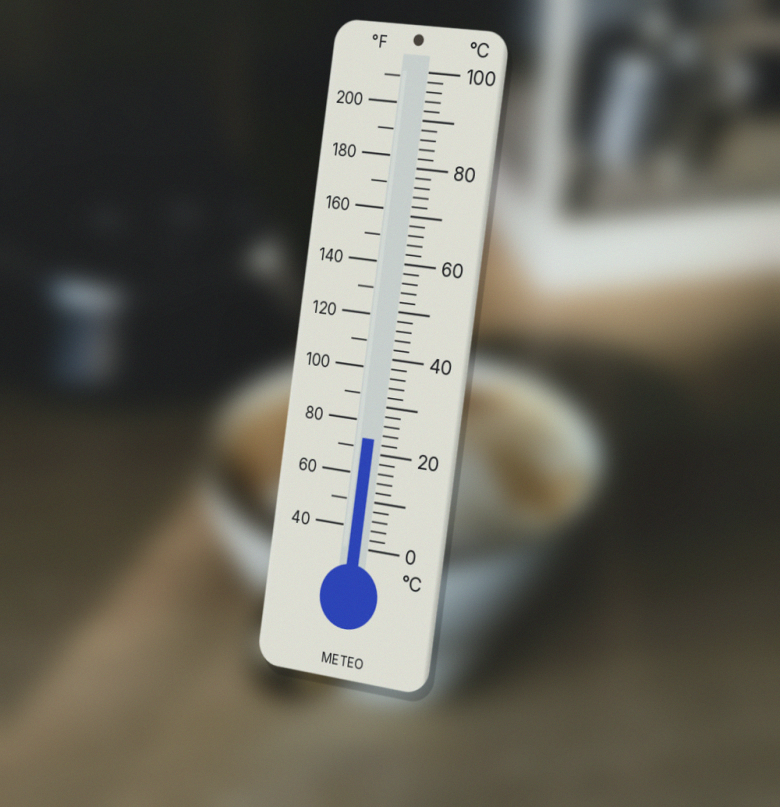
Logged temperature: 23 °C
